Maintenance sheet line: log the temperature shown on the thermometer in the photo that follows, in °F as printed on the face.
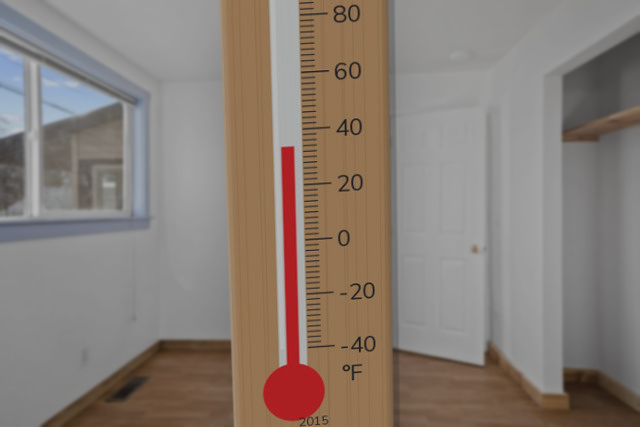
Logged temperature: 34 °F
